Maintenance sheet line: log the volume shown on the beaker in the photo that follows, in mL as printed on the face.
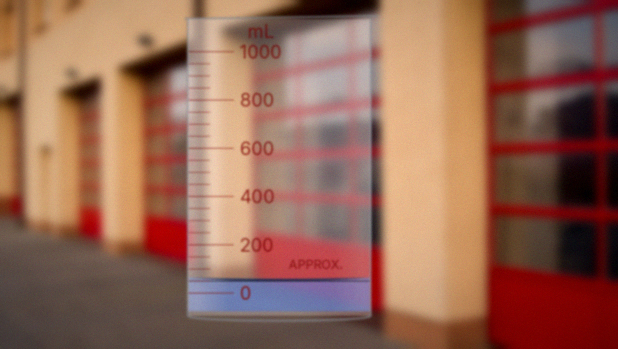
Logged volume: 50 mL
